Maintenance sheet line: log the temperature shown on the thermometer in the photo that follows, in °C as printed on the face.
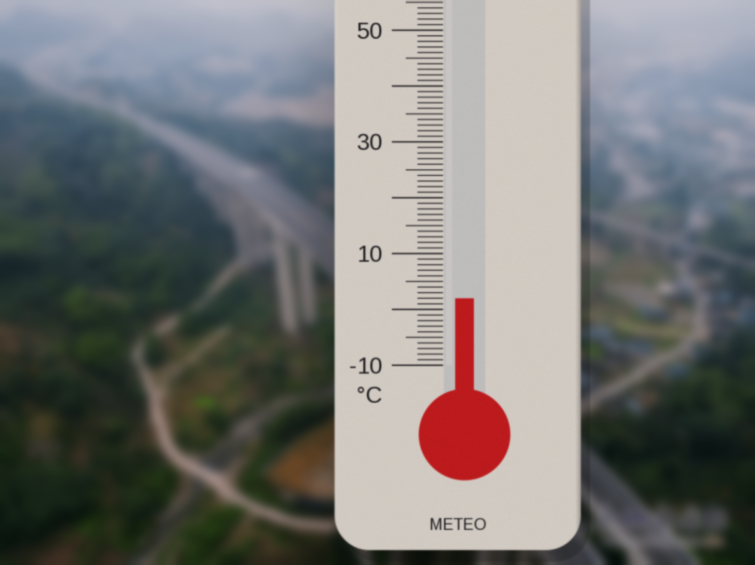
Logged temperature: 2 °C
